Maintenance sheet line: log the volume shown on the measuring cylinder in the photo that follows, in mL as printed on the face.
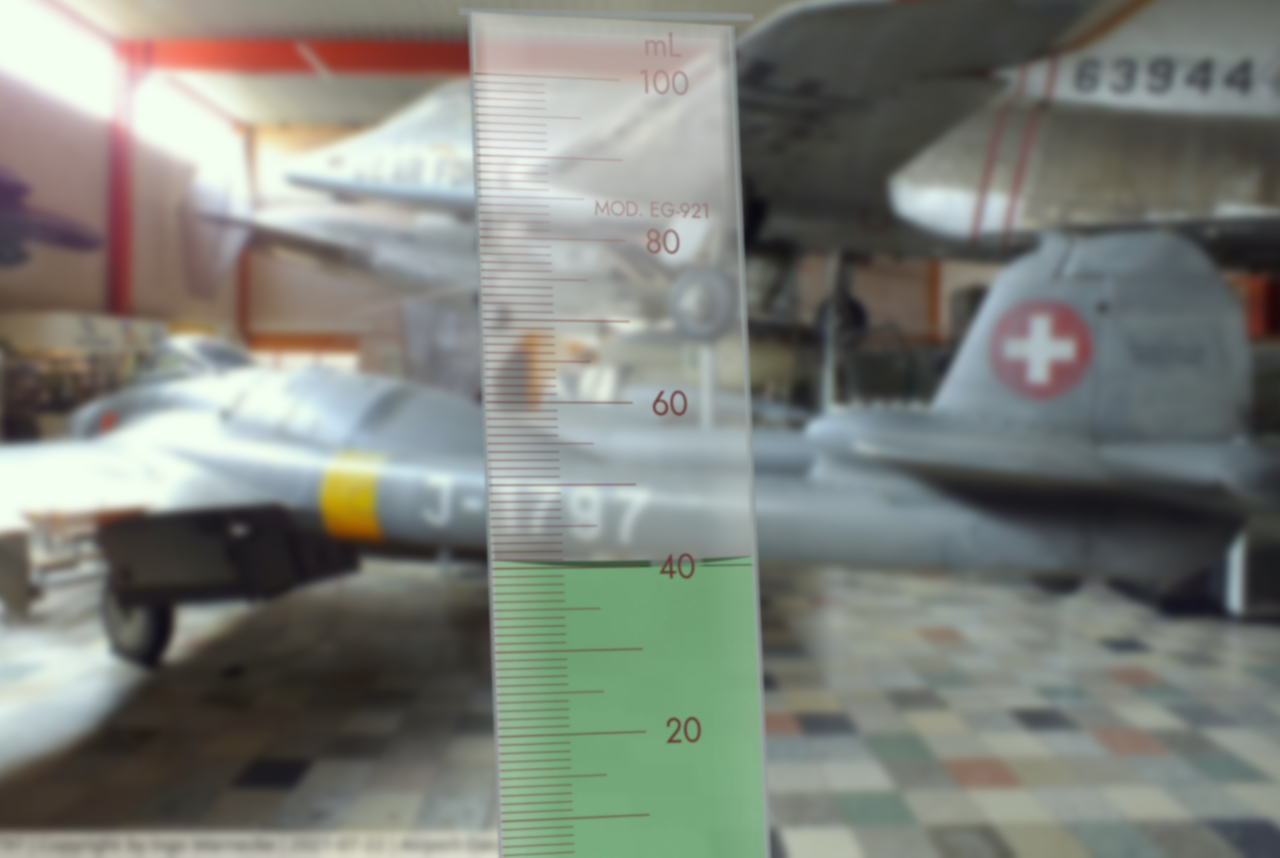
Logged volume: 40 mL
